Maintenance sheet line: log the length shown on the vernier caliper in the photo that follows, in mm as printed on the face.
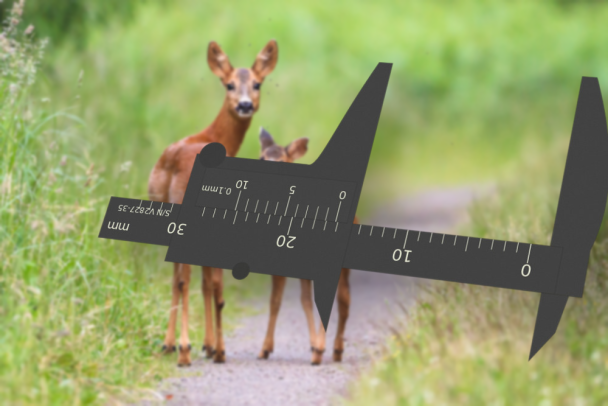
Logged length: 16.2 mm
